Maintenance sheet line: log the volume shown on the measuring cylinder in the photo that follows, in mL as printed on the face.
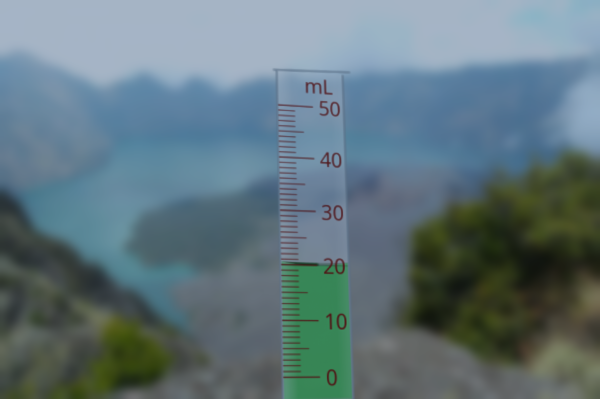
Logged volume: 20 mL
